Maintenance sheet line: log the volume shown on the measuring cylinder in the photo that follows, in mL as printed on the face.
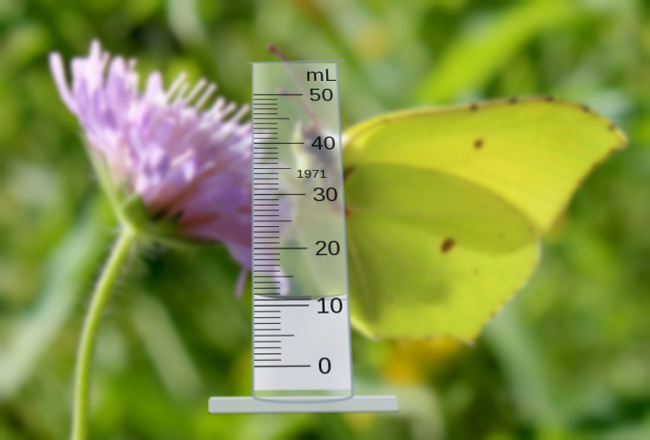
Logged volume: 11 mL
